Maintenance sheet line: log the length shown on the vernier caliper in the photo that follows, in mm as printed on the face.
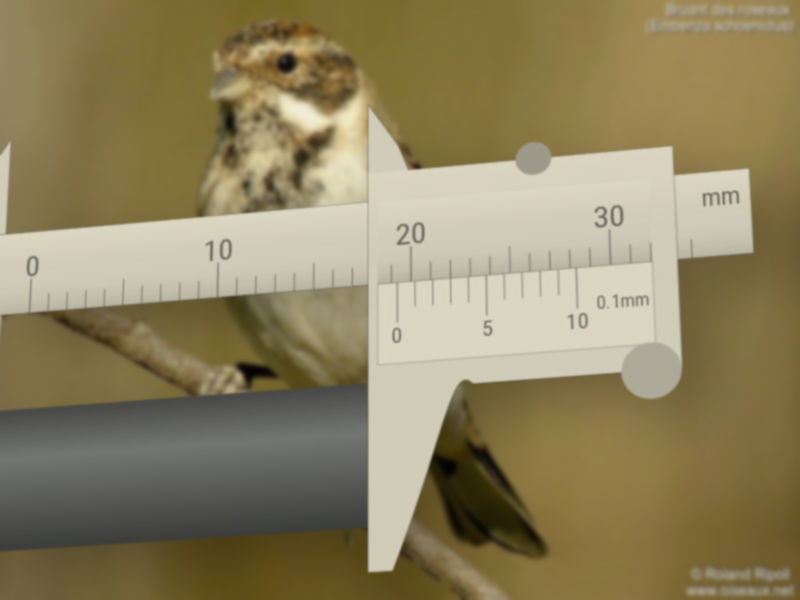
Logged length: 19.3 mm
